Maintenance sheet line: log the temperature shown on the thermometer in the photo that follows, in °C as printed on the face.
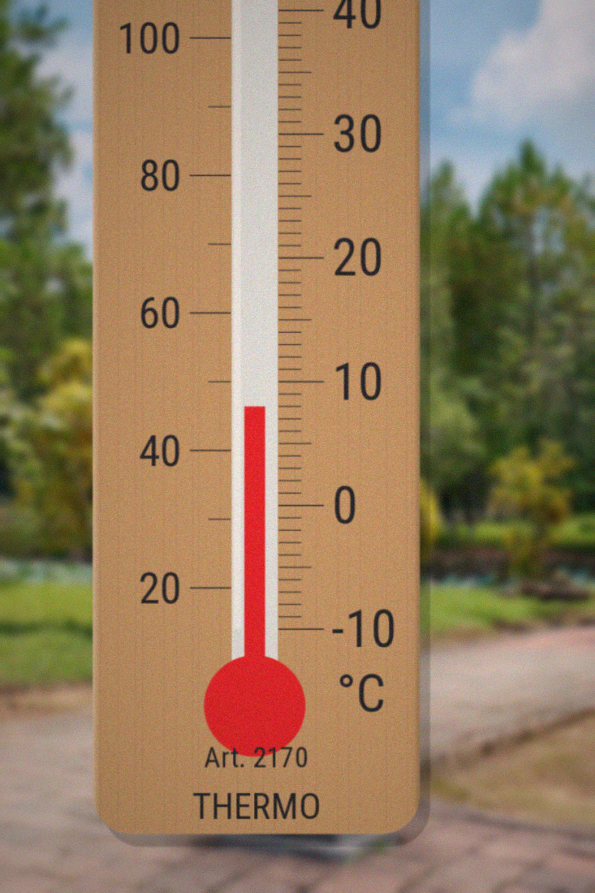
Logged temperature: 8 °C
